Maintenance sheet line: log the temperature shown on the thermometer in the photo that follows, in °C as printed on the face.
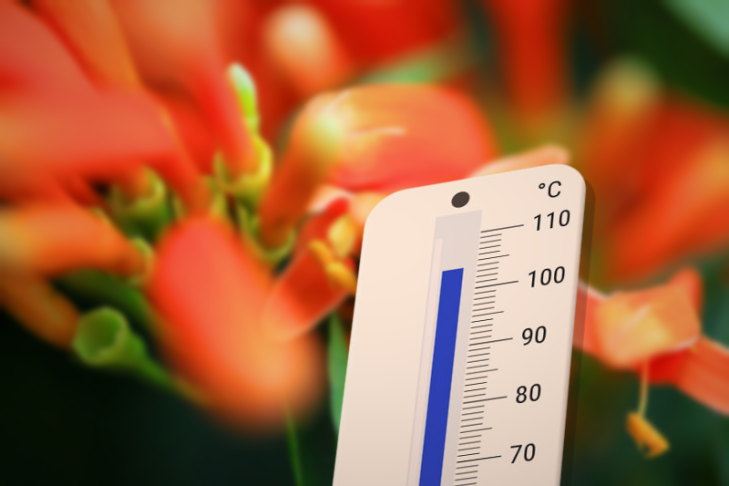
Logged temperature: 104 °C
